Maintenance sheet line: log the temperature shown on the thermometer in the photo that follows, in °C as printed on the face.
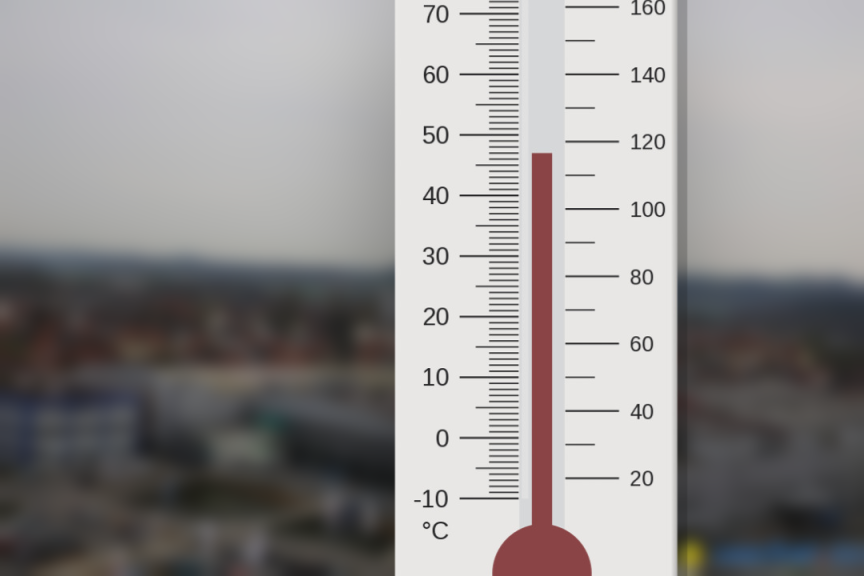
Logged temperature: 47 °C
